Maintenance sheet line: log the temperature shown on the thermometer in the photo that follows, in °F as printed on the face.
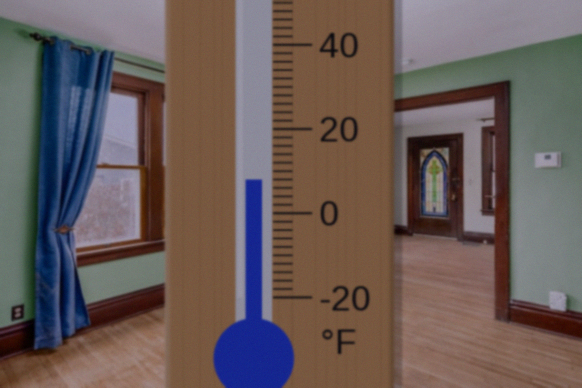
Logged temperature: 8 °F
